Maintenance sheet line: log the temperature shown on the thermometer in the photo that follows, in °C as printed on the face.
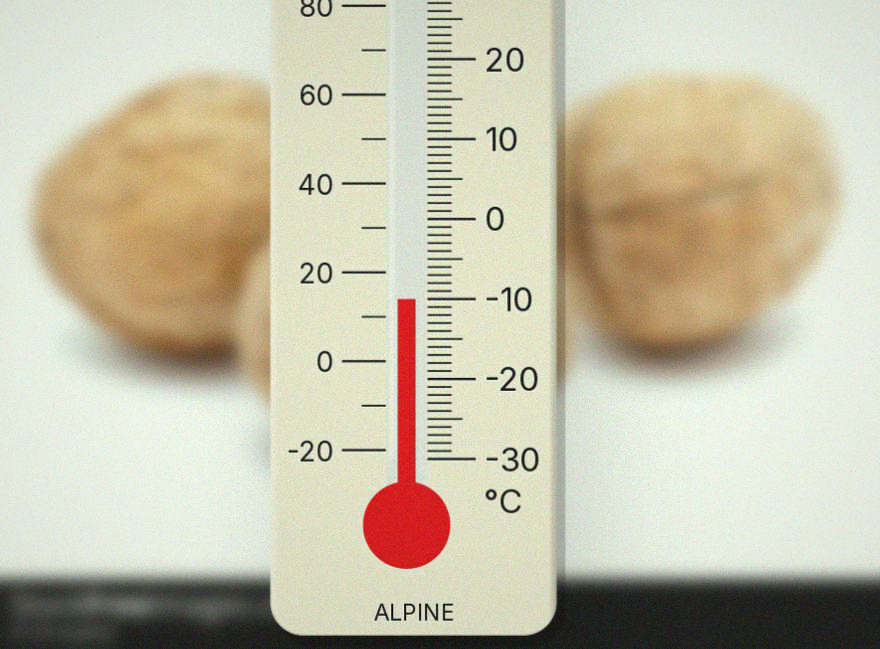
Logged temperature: -10 °C
